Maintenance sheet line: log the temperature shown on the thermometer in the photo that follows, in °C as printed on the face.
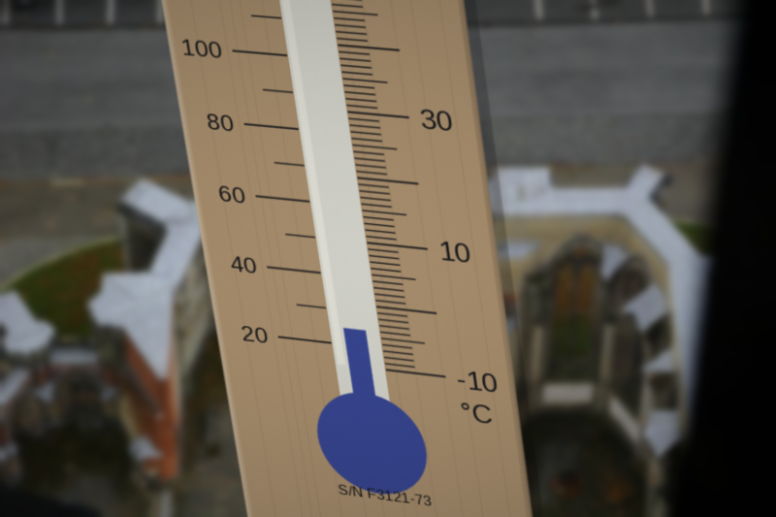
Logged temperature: -4 °C
